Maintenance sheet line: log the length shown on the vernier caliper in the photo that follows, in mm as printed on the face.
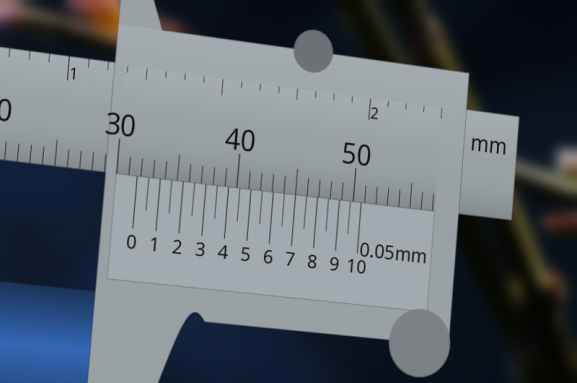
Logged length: 31.7 mm
